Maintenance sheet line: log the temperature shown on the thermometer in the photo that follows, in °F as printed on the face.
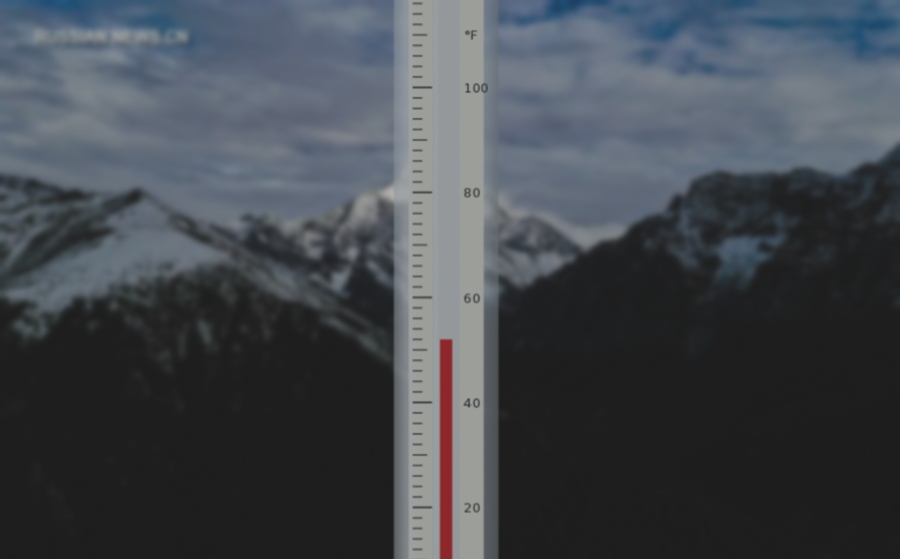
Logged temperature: 52 °F
